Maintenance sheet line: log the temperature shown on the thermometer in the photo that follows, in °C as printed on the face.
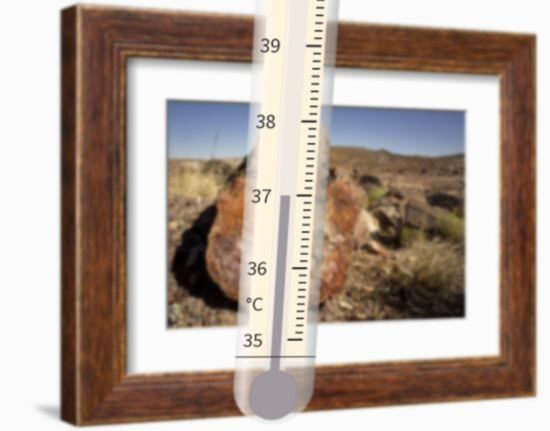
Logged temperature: 37 °C
